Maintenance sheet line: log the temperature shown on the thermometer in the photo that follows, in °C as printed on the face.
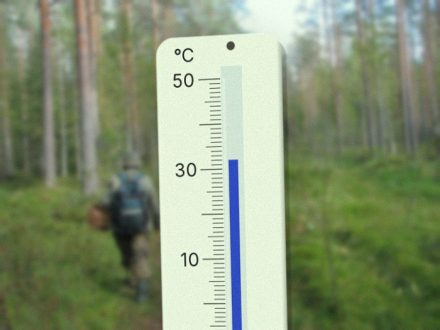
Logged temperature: 32 °C
